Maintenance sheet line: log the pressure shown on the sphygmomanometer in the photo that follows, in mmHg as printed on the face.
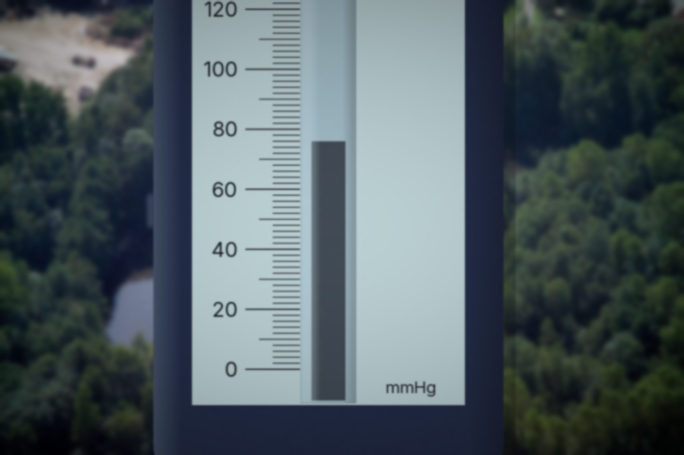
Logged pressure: 76 mmHg
